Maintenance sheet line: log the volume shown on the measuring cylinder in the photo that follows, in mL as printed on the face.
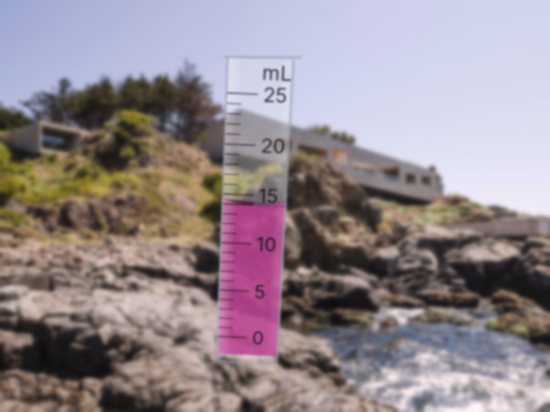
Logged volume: 14 mL
